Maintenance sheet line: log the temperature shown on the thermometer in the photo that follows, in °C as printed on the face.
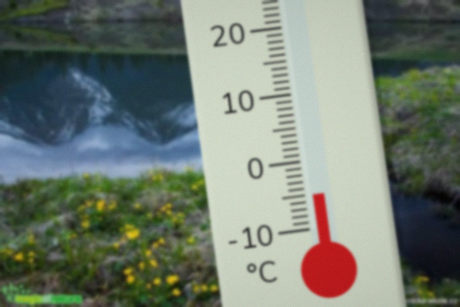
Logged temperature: -5 °C
